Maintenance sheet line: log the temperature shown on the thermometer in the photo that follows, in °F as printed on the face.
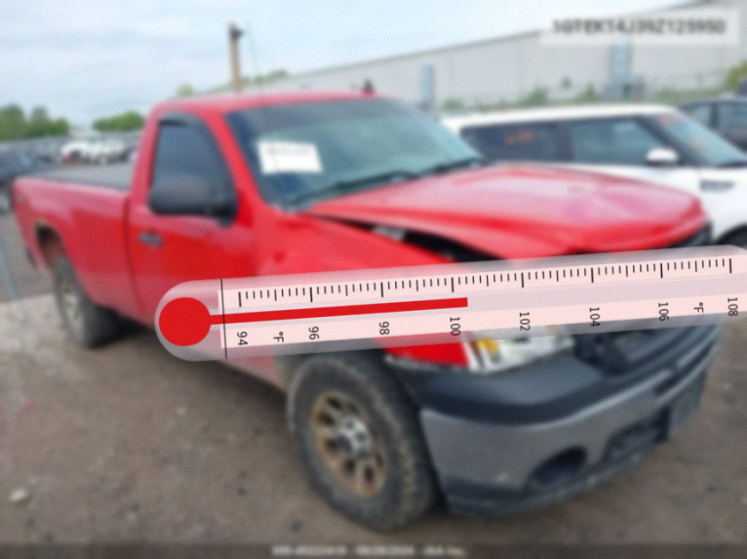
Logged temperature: 100.4 °F
